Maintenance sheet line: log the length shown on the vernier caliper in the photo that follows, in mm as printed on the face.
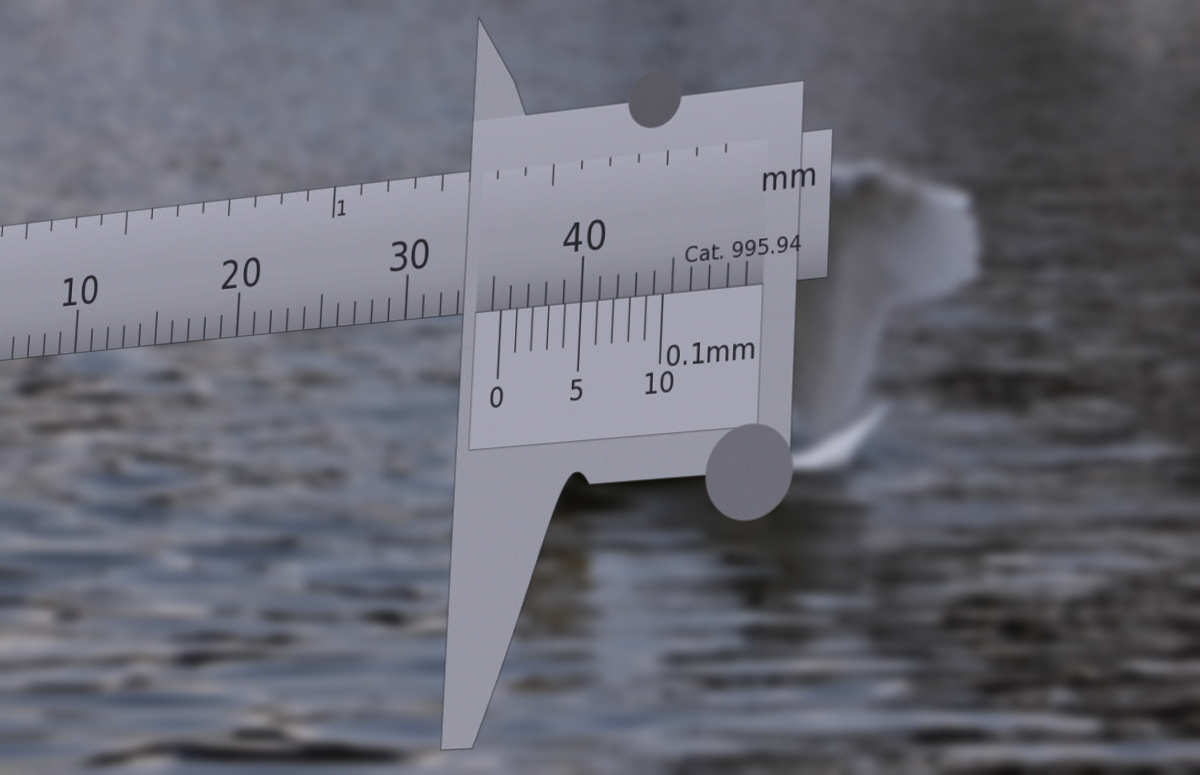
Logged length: 35.5 mm
